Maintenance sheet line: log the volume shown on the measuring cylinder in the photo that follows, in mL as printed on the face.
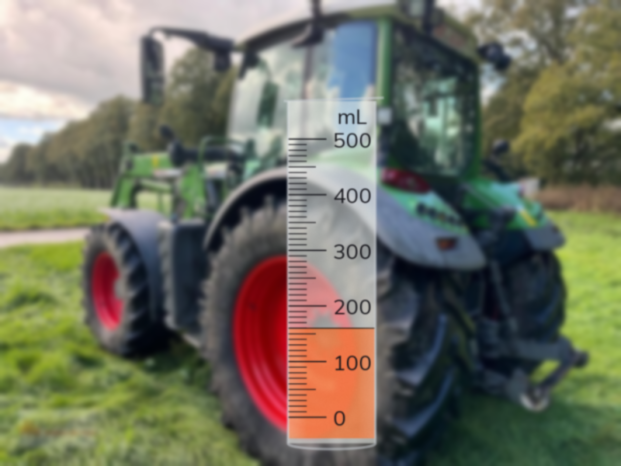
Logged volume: 160 mL
